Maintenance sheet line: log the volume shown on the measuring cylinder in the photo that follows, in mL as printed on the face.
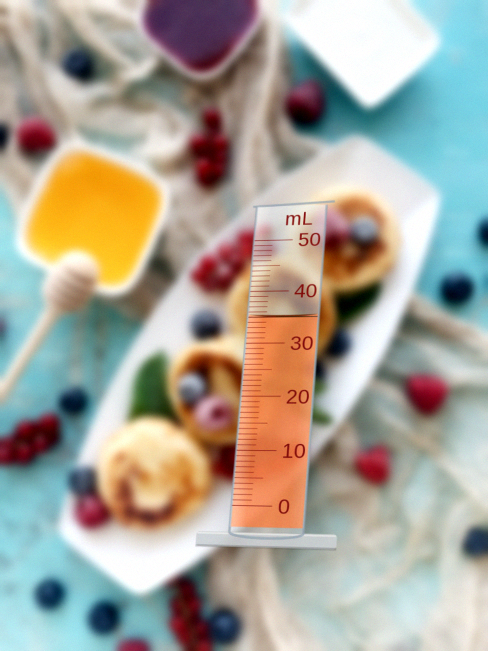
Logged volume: 35 mL
